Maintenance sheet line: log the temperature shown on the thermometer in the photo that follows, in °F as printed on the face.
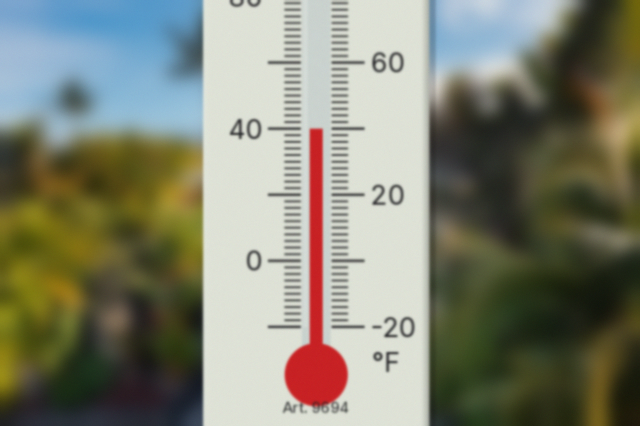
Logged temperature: 40 °F
